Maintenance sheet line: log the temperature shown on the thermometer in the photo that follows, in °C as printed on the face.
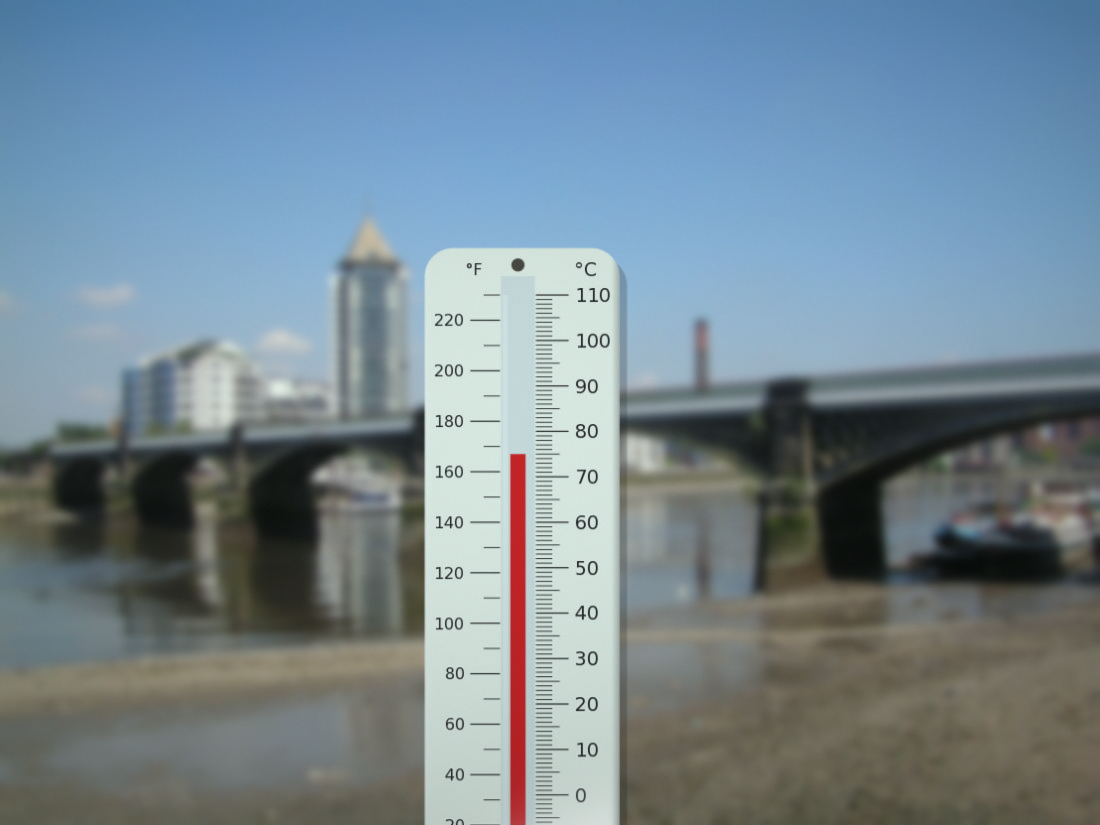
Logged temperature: 75 °C
